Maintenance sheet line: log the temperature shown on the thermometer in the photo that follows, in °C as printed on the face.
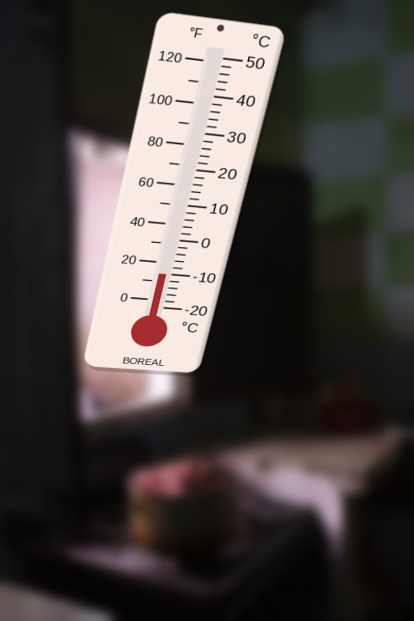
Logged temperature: -10 °C
